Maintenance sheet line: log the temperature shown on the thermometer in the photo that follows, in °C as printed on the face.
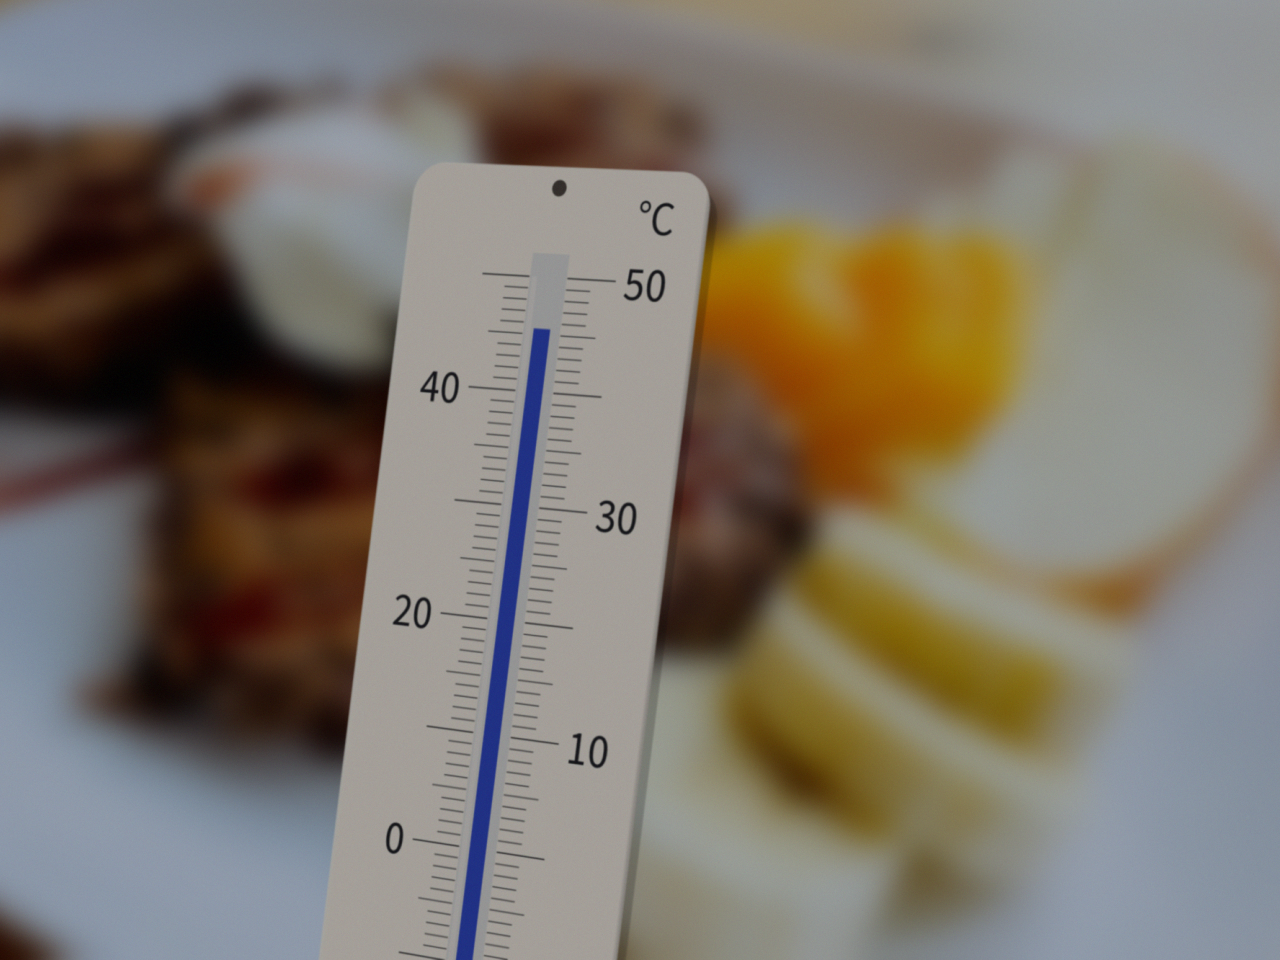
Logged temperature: 45.5 °C
